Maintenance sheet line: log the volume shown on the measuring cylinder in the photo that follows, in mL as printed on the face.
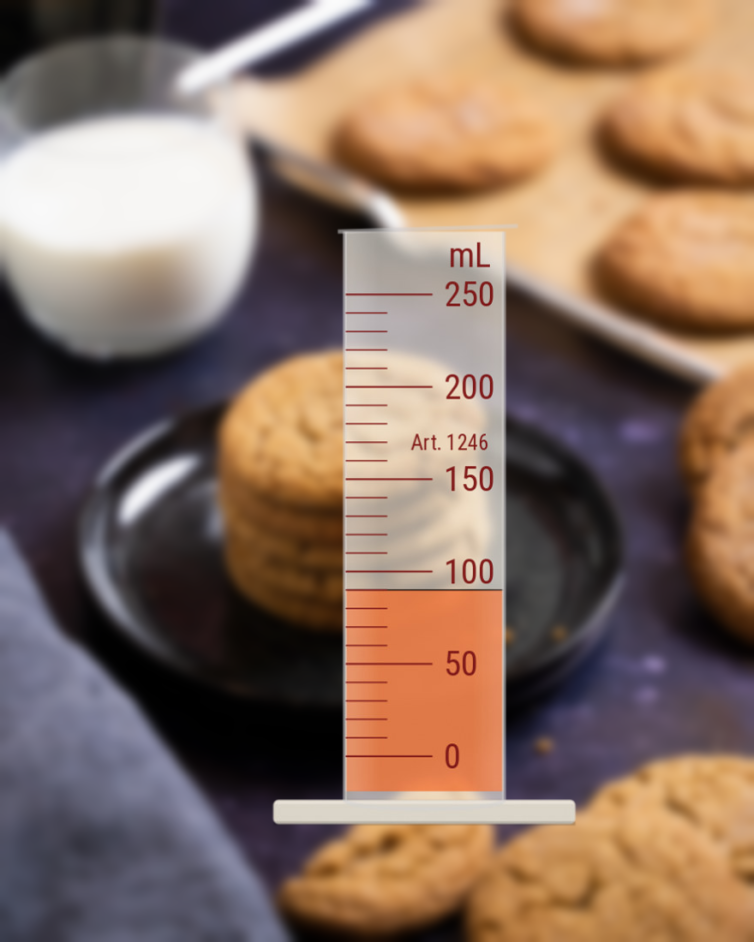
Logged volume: 90 mL
